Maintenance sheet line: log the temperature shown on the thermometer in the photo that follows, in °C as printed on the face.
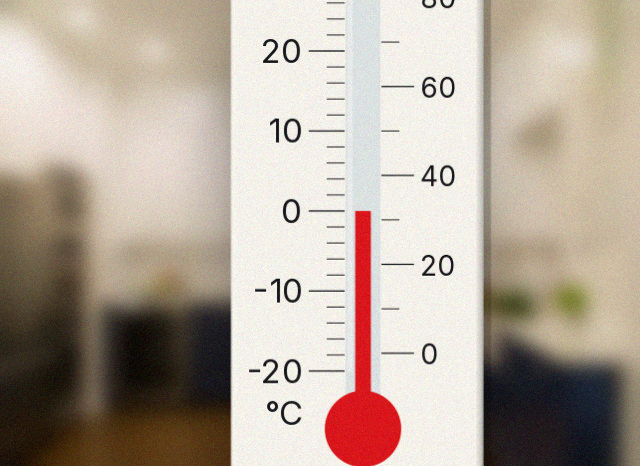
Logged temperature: 0 °C
